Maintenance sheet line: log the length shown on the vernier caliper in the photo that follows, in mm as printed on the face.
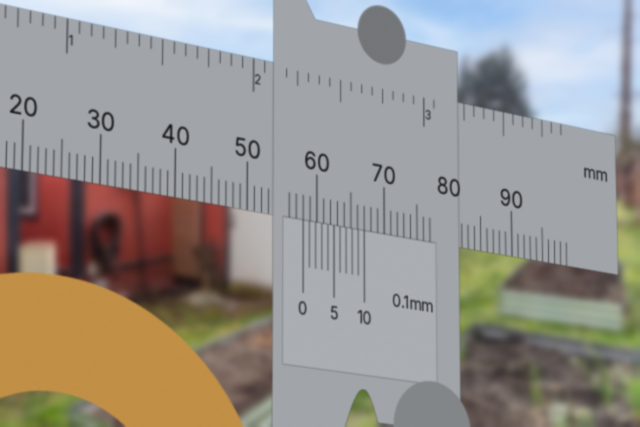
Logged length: 58.0 mm
